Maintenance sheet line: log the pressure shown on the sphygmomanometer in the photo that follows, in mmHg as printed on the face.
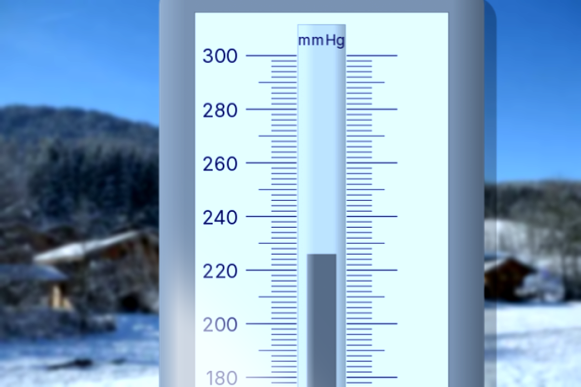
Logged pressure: 226 mmHg
